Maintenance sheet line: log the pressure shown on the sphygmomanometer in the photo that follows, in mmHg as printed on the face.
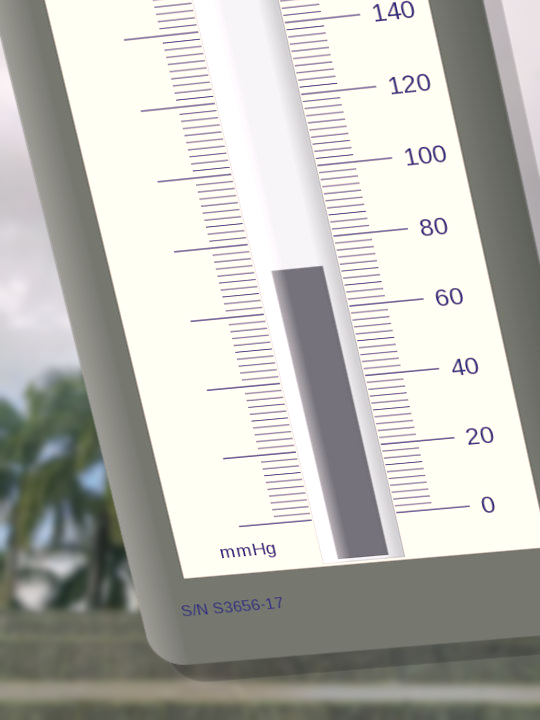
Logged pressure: 72 mmHg
